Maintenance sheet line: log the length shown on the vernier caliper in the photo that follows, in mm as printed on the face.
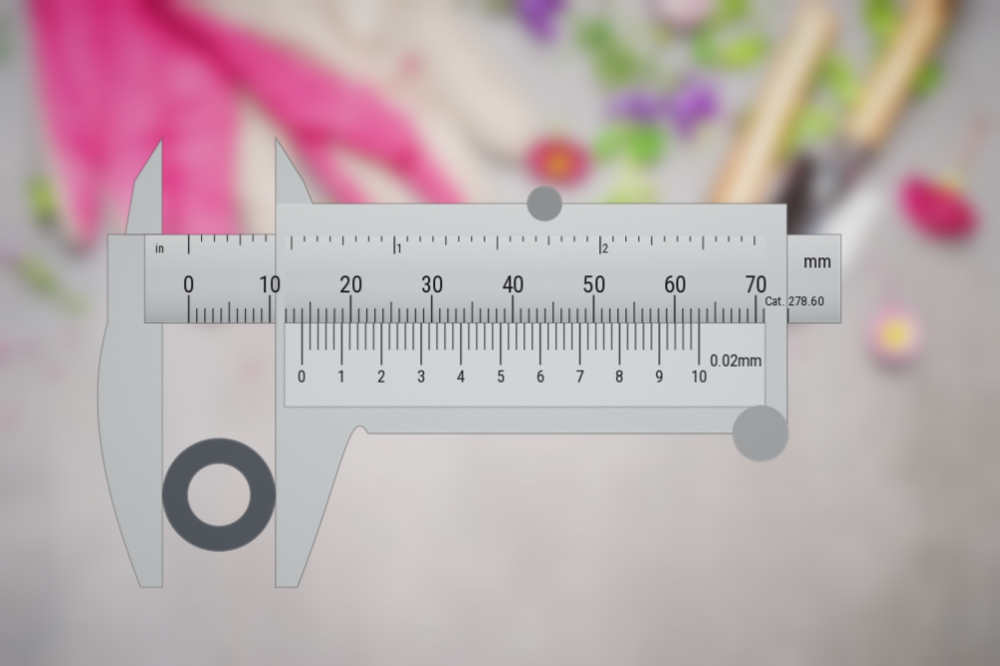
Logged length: 14.0 mm
